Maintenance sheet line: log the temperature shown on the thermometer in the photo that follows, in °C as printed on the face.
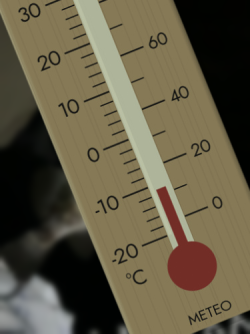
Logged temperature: -11 °C
